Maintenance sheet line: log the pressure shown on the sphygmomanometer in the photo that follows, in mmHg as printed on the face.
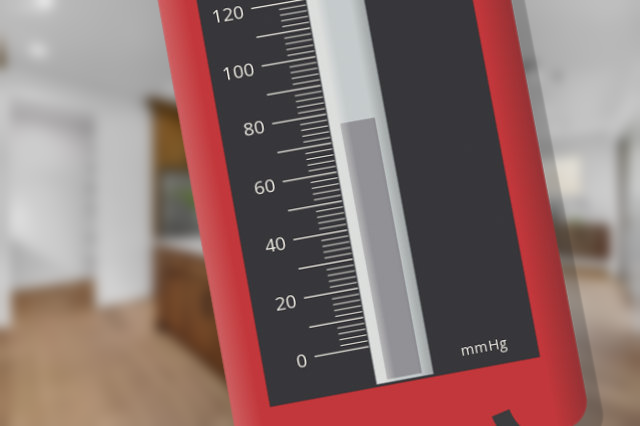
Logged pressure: 76 mmHg
